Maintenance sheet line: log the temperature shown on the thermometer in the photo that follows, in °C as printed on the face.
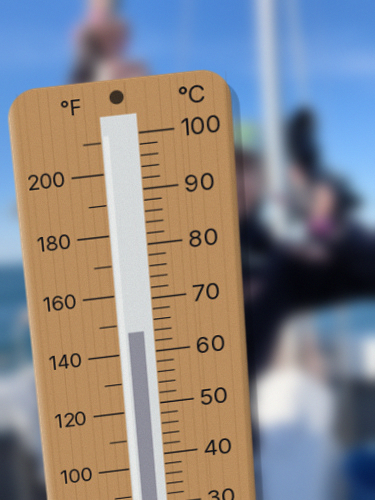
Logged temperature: 64 °C
